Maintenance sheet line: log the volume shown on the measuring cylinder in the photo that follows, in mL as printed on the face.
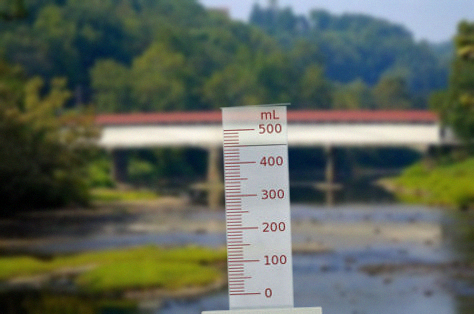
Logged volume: 450 mL
